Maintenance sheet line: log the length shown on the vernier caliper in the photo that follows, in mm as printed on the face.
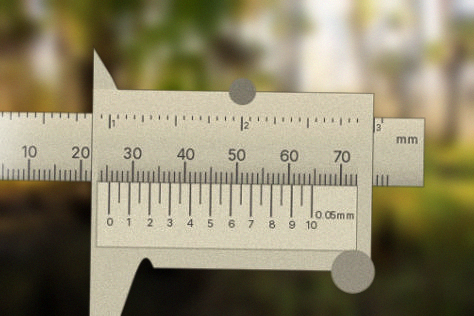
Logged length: 25.5 mm
